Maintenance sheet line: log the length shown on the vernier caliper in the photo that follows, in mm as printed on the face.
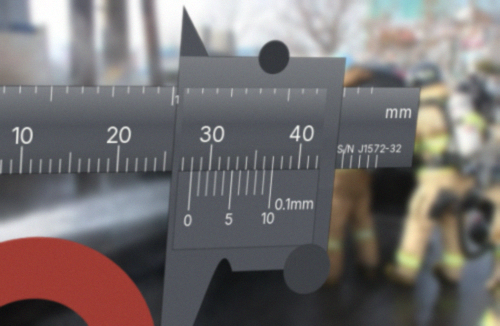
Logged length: 28.0 mm
